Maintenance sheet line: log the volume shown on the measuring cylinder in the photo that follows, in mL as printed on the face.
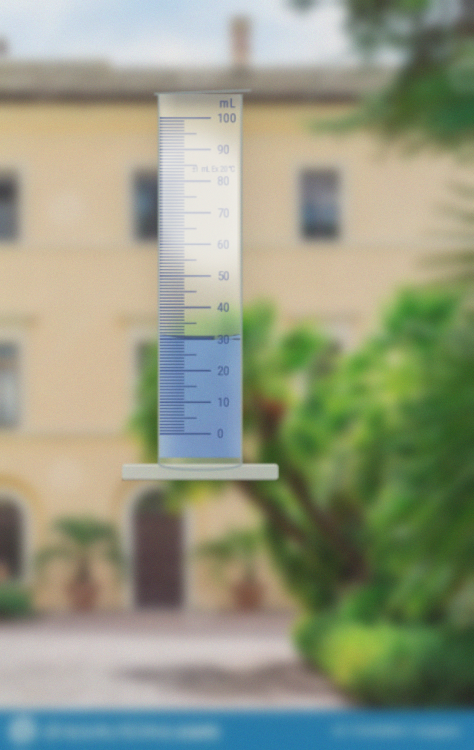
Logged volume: 30 mL
